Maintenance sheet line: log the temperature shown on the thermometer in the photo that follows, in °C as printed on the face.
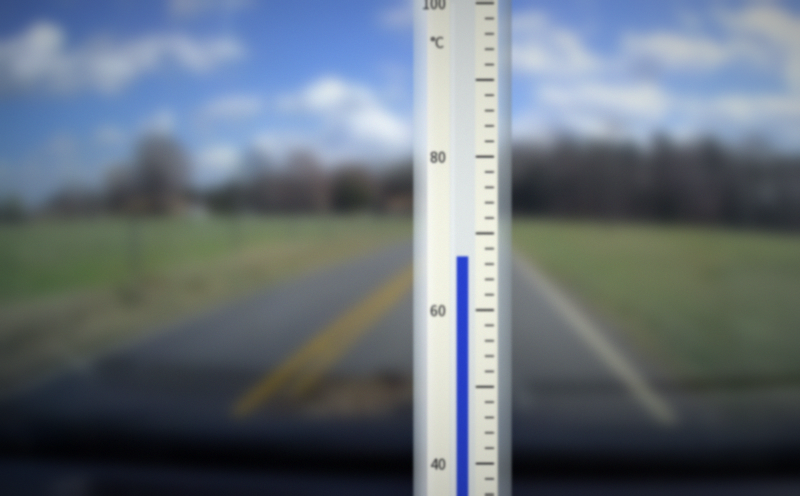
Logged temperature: 67 °C
